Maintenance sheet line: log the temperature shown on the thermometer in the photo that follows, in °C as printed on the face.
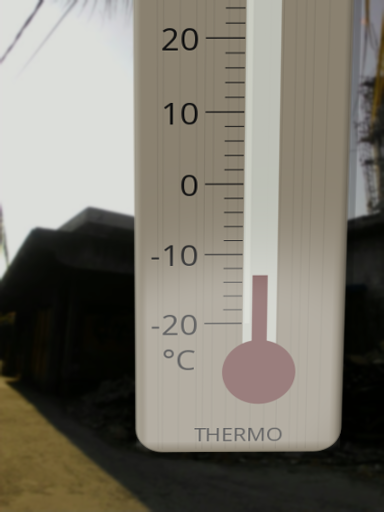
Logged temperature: -13 °C
